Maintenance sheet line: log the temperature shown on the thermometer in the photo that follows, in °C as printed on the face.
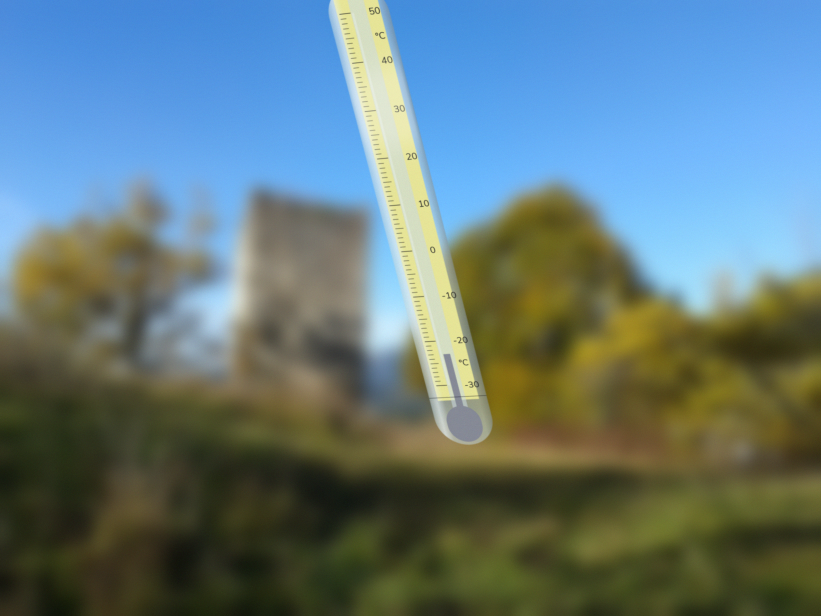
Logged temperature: -23 °C
